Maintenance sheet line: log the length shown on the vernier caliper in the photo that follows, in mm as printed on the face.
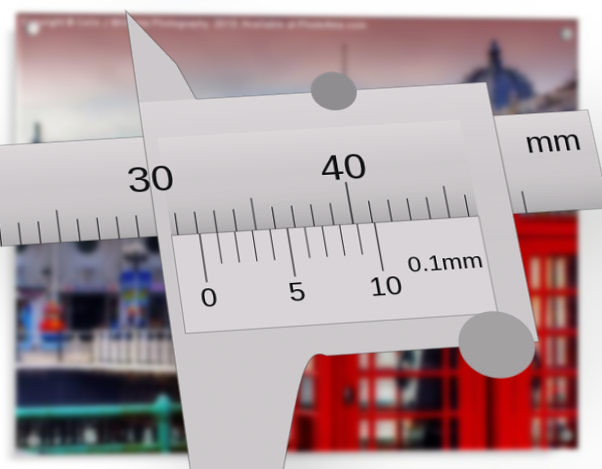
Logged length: 32.1 mm
